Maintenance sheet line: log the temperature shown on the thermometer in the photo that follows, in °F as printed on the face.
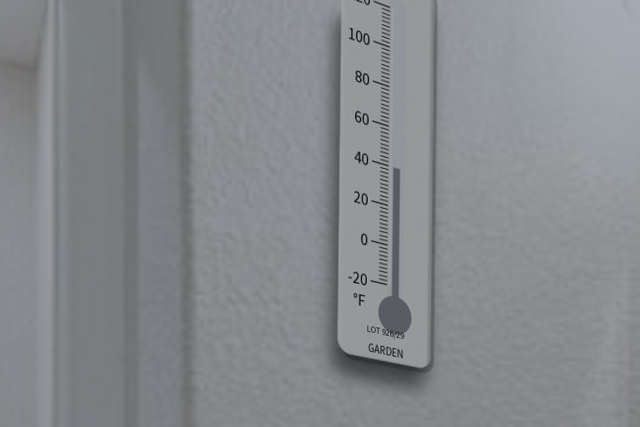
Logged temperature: 40 °F
